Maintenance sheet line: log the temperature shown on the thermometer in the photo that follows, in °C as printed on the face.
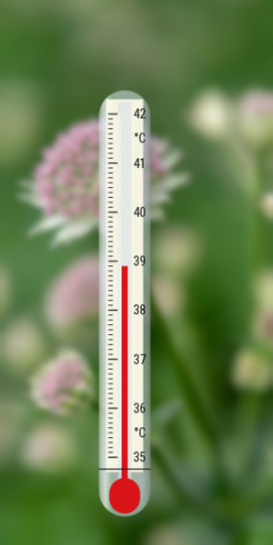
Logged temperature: 38.9 °C
